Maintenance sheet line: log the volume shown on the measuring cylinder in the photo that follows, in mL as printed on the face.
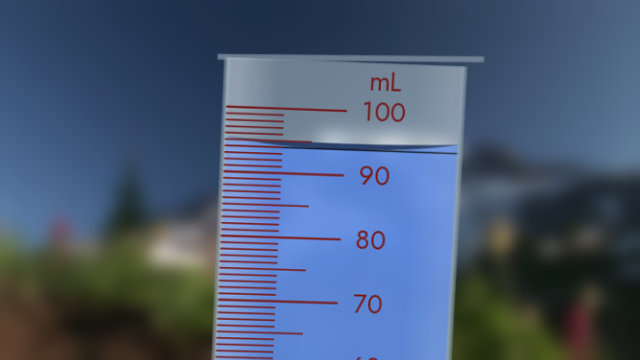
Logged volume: 94 mL
